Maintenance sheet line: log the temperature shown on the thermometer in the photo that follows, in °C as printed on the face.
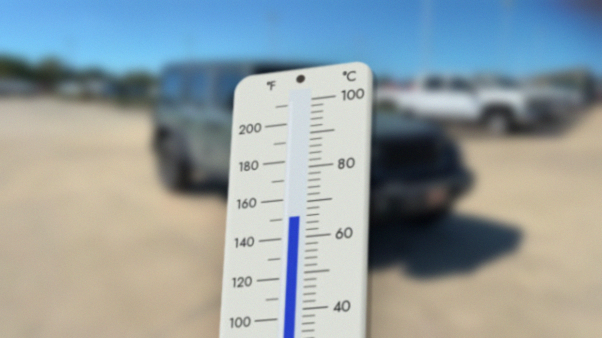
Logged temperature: 66 °C
